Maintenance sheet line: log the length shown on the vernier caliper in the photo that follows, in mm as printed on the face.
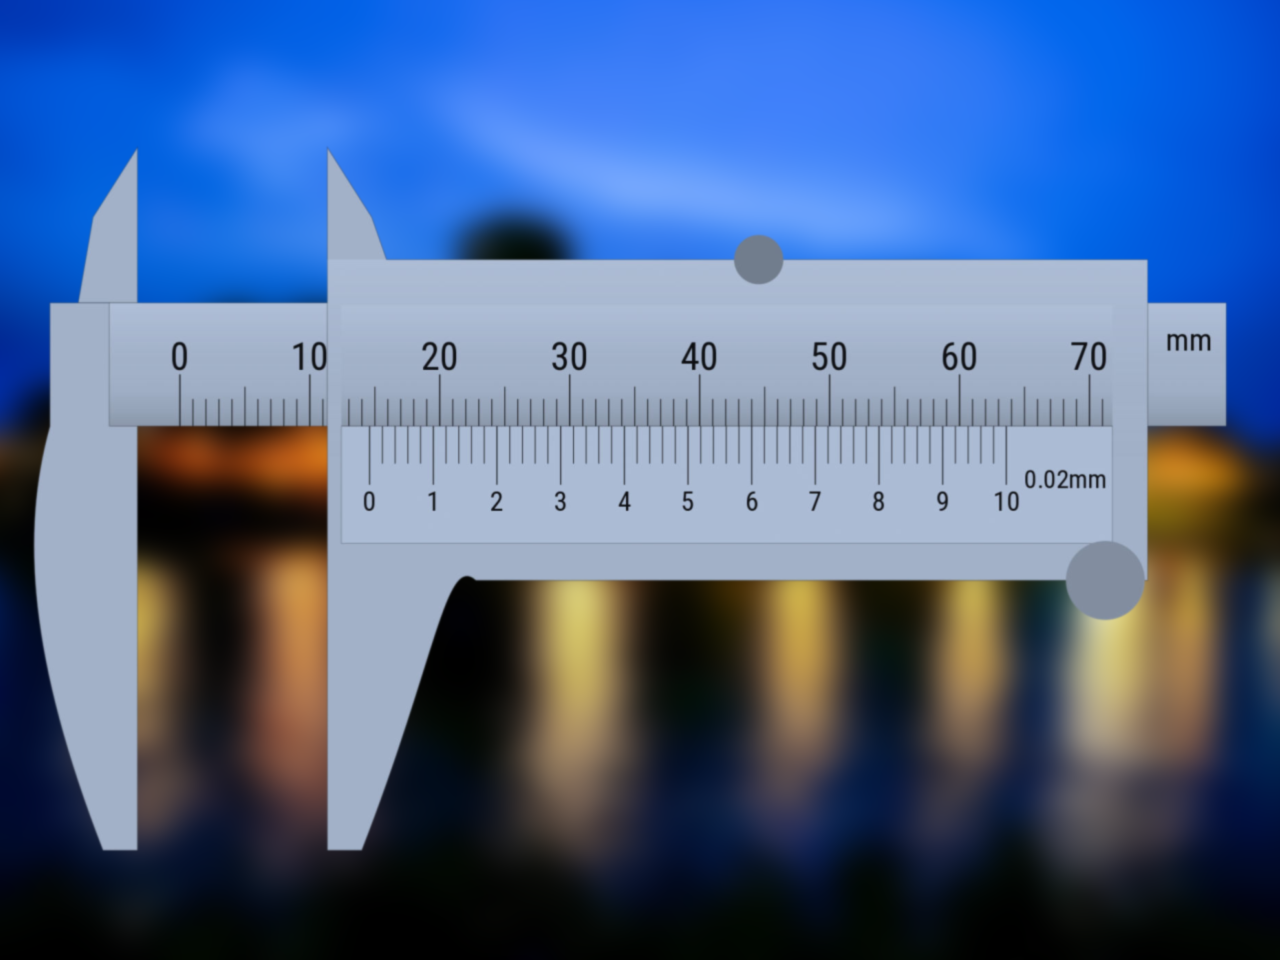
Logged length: 14.6 mm
